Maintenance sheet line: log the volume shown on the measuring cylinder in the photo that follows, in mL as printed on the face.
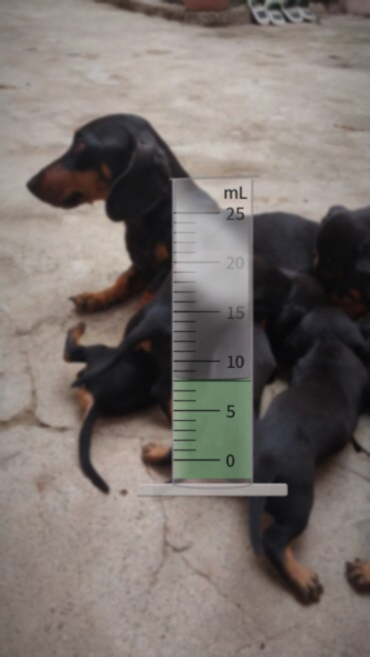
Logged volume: 8 mL
